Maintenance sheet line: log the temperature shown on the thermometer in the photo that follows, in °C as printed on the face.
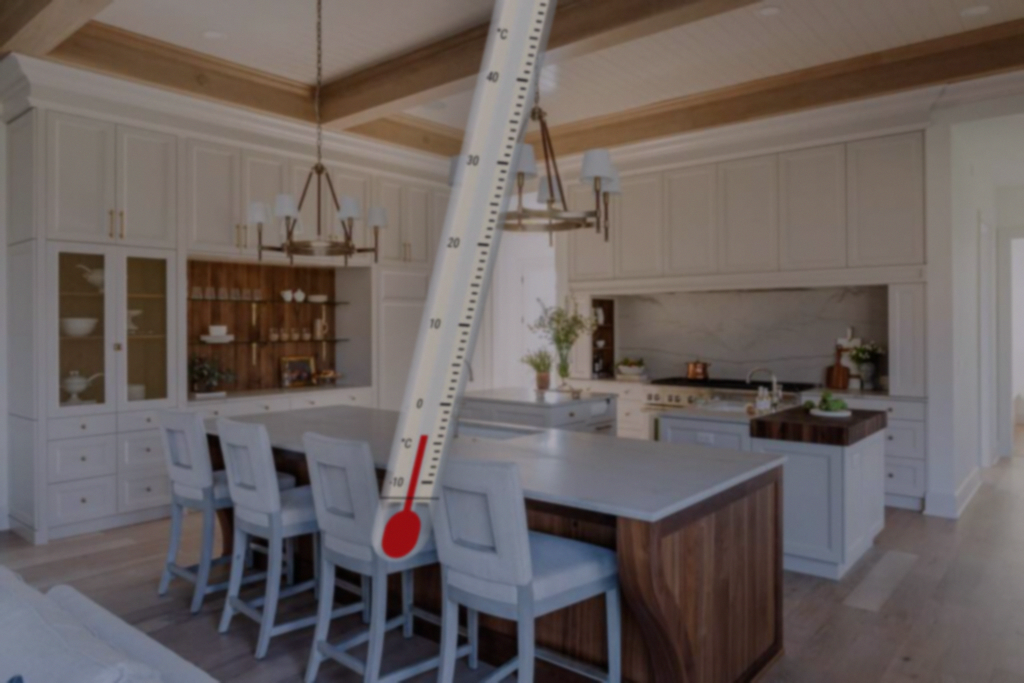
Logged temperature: -4 °C
